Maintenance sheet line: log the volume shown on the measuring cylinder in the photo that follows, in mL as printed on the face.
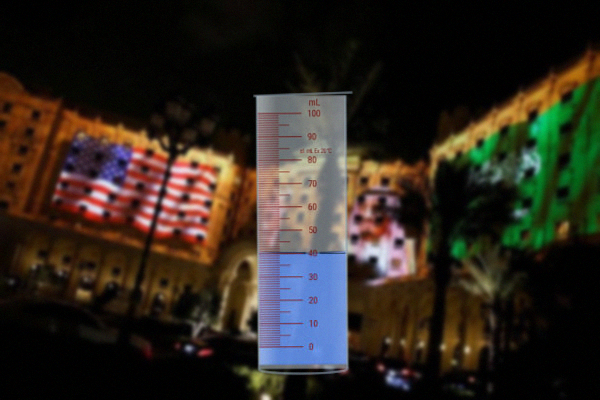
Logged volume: 40 mL
